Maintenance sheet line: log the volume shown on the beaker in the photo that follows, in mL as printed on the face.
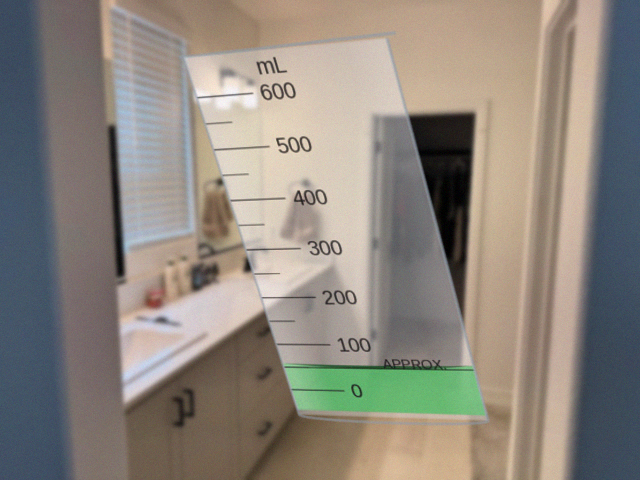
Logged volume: 50 mL
